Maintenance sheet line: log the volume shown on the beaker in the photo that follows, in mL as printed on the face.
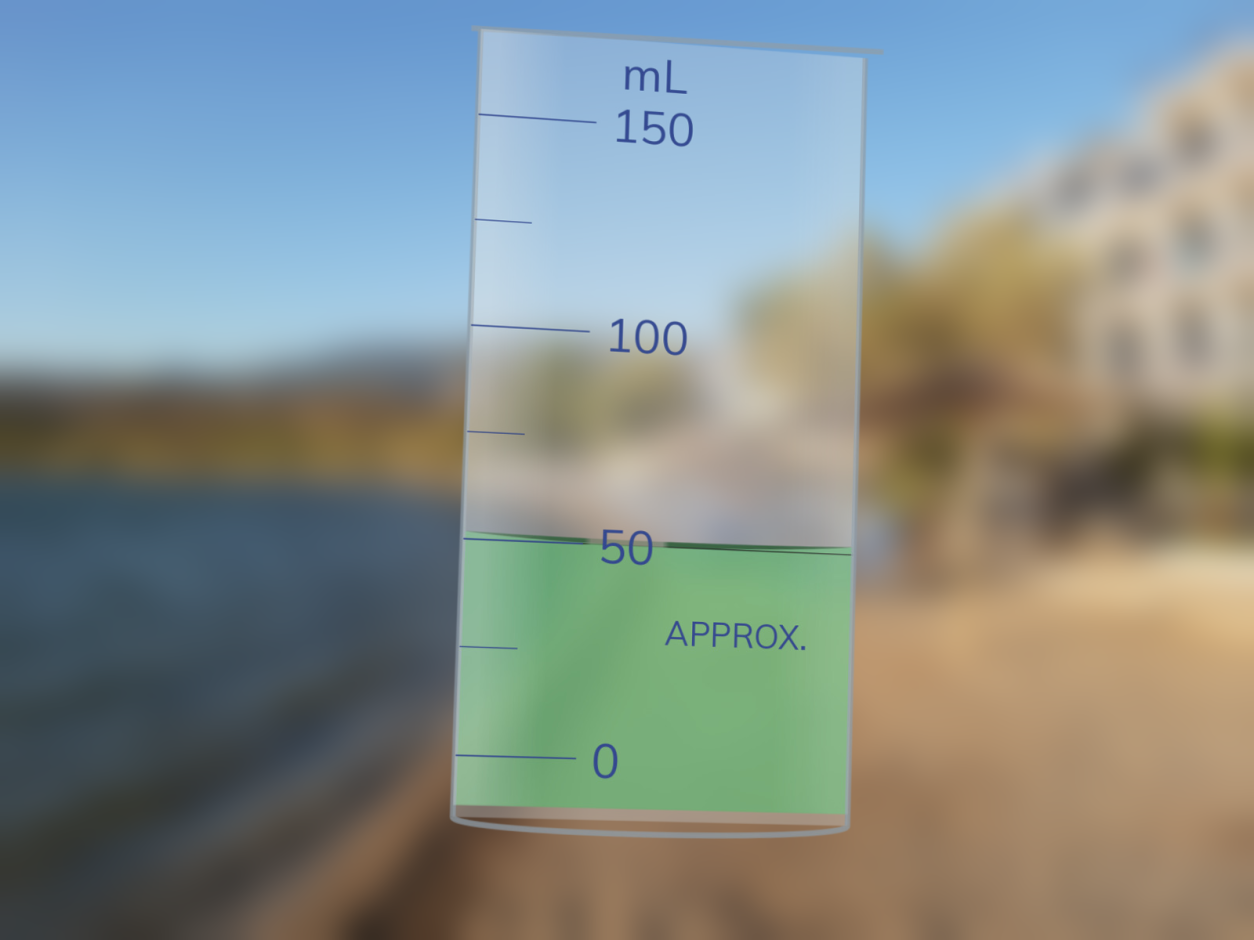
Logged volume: 50 mL
